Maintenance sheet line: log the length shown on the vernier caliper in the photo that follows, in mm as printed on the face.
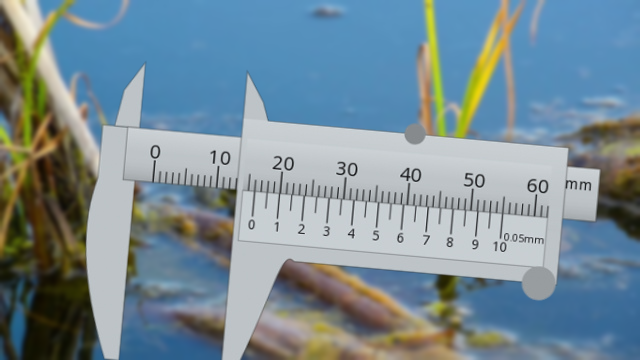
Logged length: 16.0 mm
